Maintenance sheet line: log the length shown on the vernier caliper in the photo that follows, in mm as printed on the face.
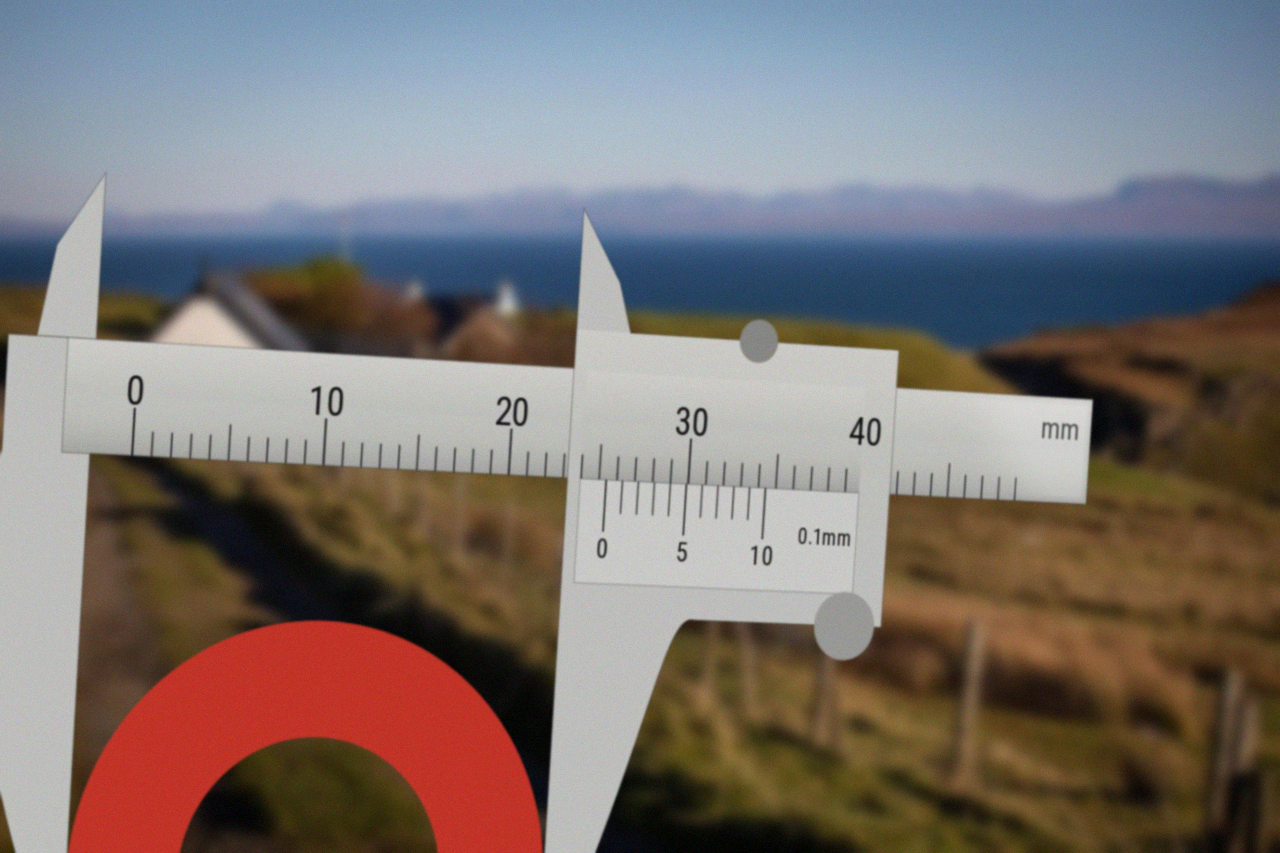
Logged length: 25.4 mm
